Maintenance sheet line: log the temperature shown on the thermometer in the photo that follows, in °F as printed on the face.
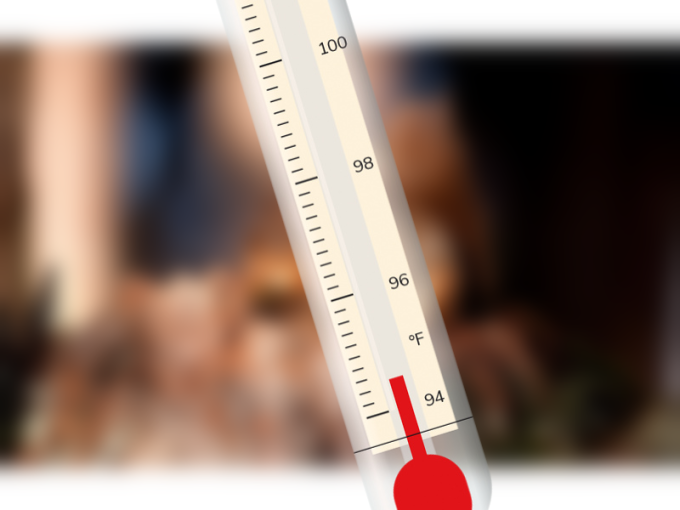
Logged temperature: 94.5 °F
